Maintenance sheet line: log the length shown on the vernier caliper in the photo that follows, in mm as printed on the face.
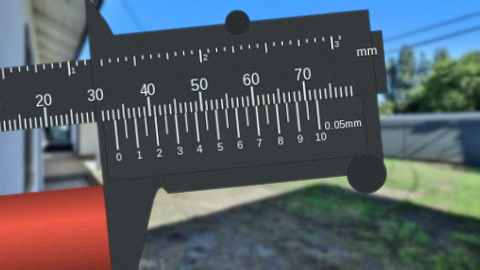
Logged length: 33.2 mm
